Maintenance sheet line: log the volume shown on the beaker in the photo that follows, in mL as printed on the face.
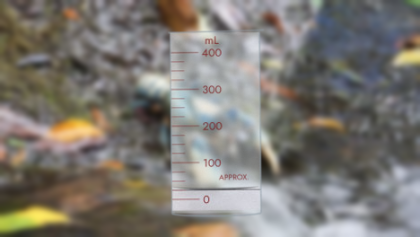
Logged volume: 25 mL
